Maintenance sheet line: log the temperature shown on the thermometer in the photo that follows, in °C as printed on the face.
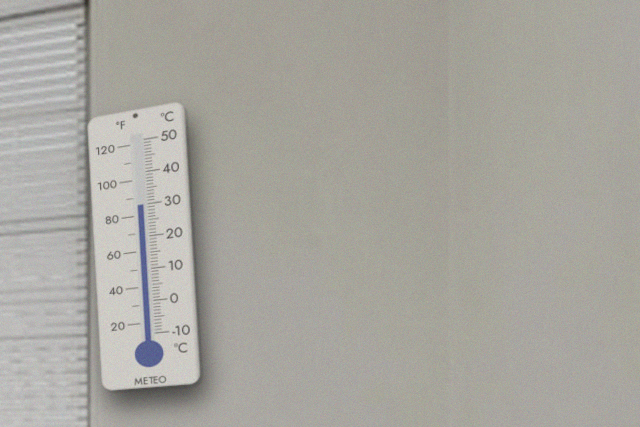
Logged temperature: 30 °C
